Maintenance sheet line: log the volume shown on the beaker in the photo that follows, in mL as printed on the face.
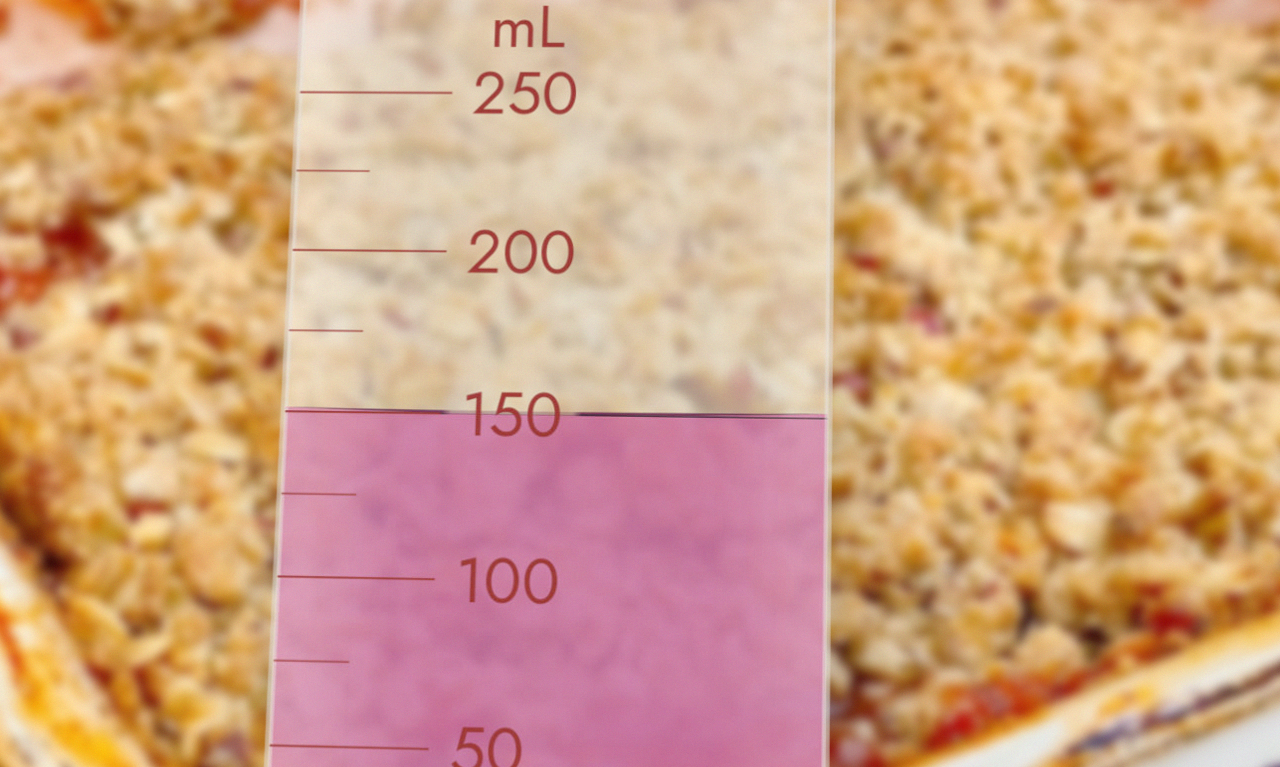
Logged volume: 150 mL
